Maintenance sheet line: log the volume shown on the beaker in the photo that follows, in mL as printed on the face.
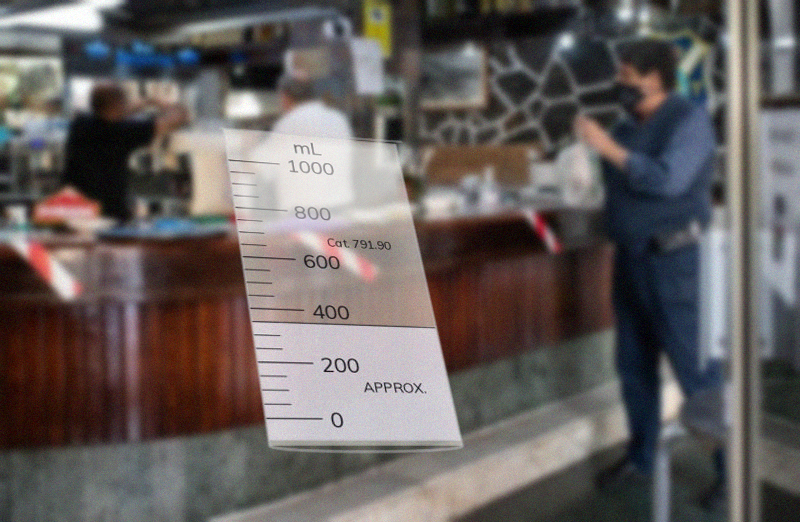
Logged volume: 350 mL
